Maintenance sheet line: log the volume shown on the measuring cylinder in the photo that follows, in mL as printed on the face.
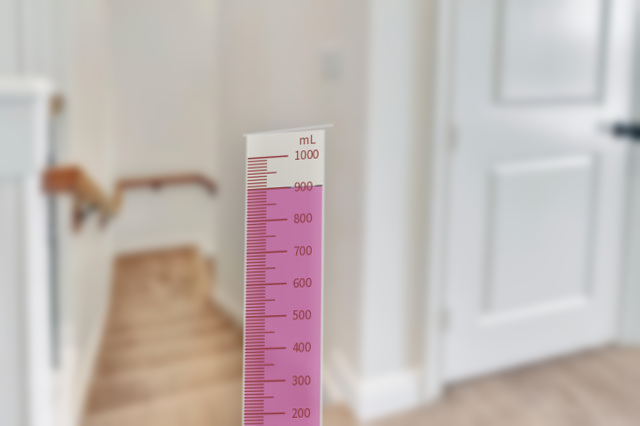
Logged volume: 900 mL
